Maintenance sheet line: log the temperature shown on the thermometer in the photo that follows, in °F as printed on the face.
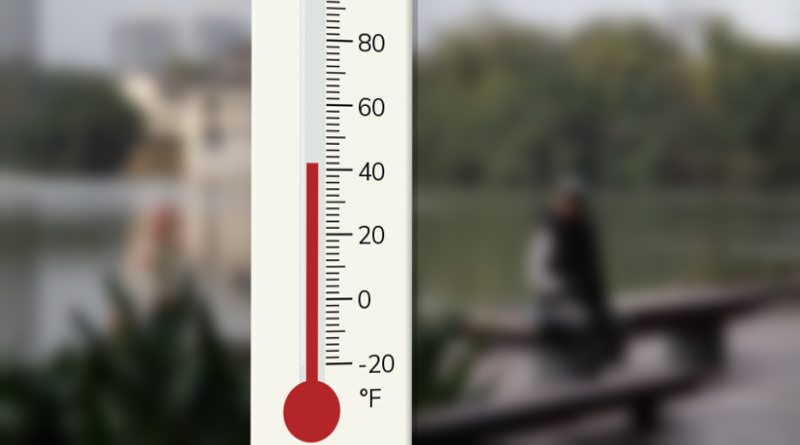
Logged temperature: 42 °F
